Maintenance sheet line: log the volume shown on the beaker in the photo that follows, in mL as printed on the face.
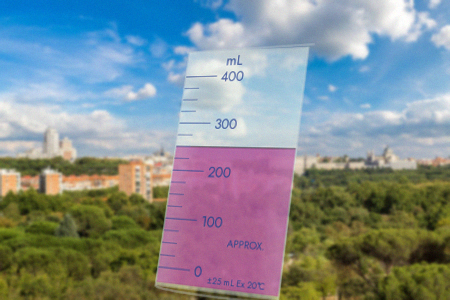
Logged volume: 250 mL
